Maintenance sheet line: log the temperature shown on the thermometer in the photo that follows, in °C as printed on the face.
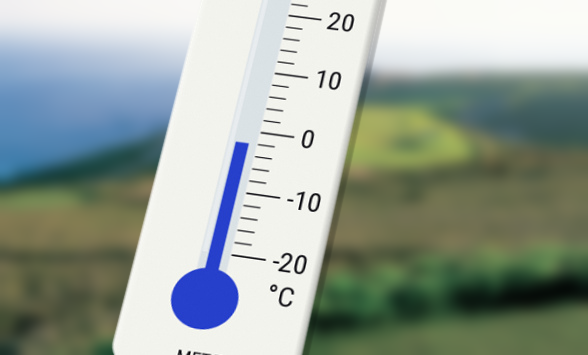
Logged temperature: -2 °C
